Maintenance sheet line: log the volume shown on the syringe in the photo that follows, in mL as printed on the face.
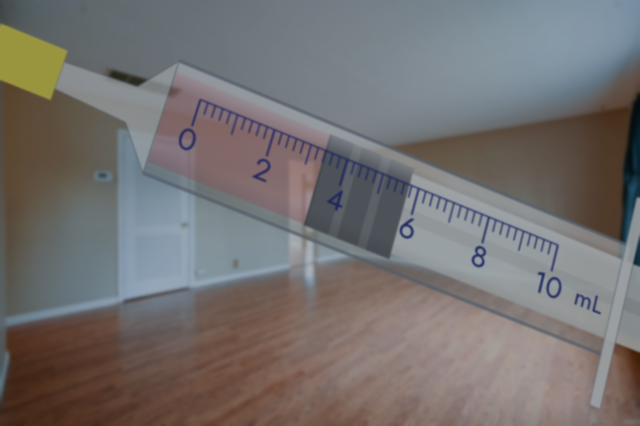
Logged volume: 3.4 mL
